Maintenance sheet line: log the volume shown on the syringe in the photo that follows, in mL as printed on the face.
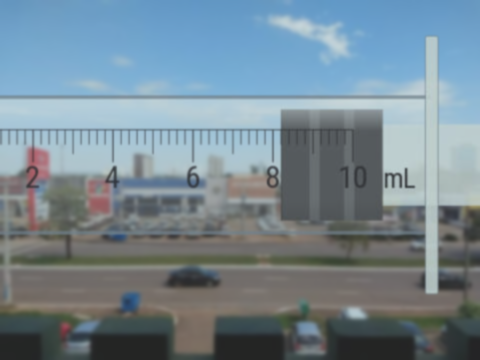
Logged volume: 8.2 mL
